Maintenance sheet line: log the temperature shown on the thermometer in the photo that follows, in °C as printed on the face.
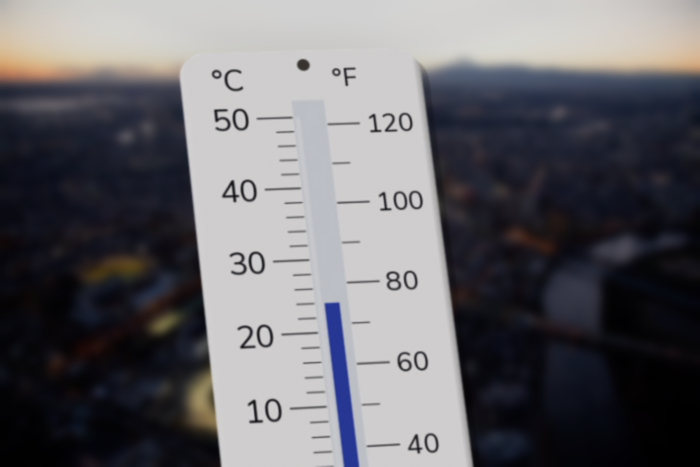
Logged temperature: 24 °C
